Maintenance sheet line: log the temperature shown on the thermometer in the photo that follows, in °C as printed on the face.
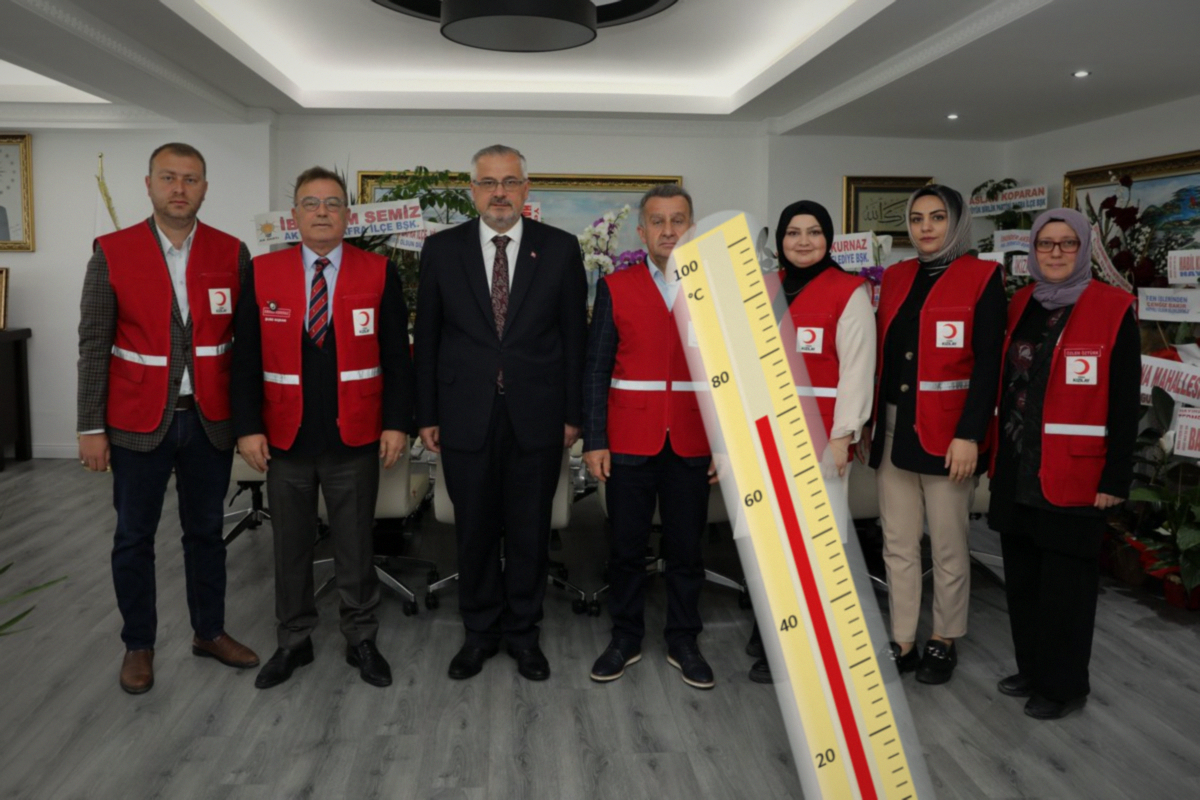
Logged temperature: 71 °C
